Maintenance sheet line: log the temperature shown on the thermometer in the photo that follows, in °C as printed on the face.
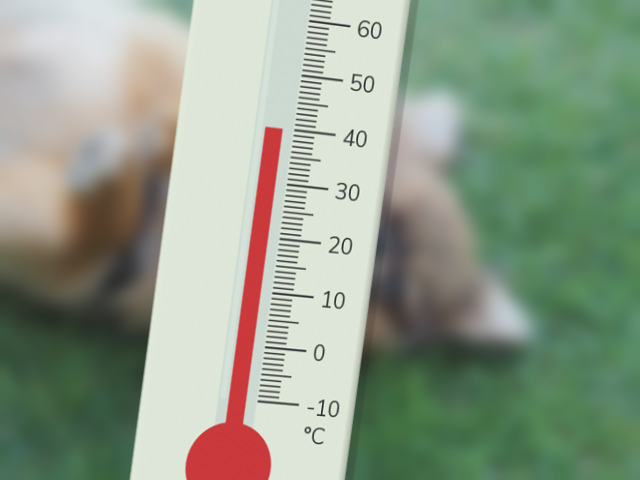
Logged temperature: 40 °C
